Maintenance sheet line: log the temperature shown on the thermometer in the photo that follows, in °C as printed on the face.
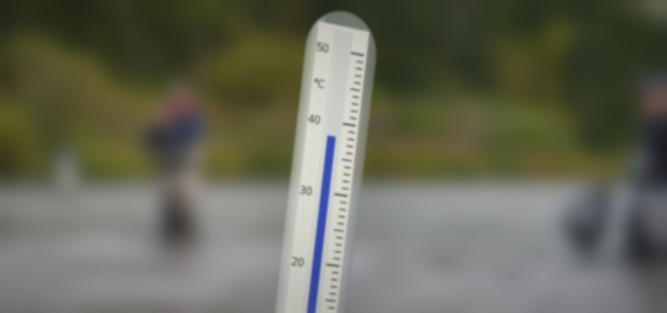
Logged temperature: 38 °C
